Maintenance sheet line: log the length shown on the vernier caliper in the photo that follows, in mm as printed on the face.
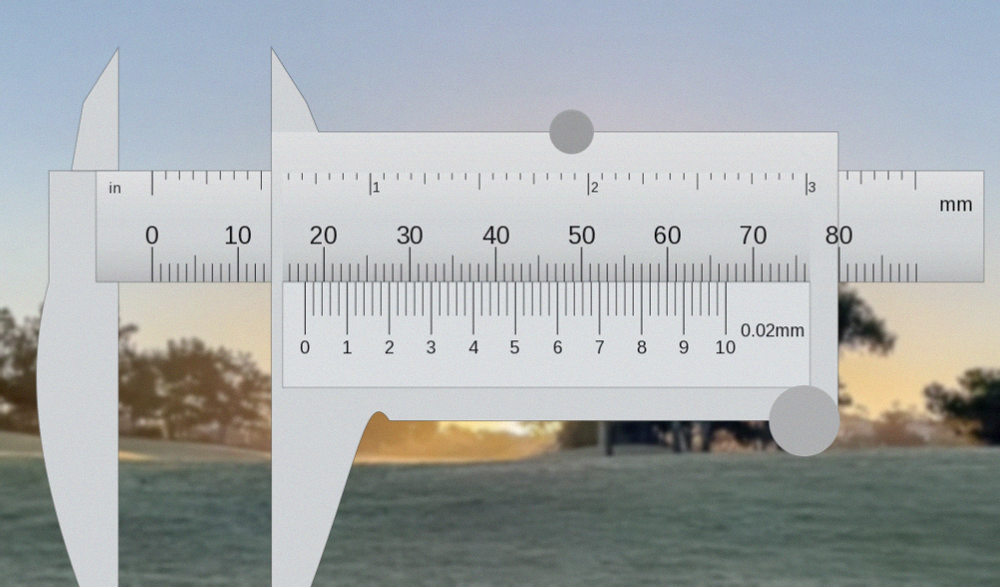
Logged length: 17.8 mm
